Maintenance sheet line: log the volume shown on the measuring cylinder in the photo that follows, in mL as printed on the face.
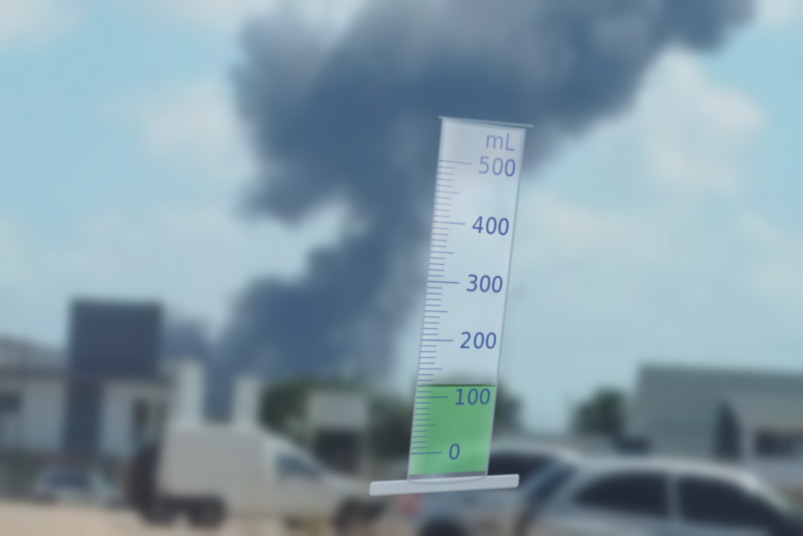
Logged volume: 120 mL
